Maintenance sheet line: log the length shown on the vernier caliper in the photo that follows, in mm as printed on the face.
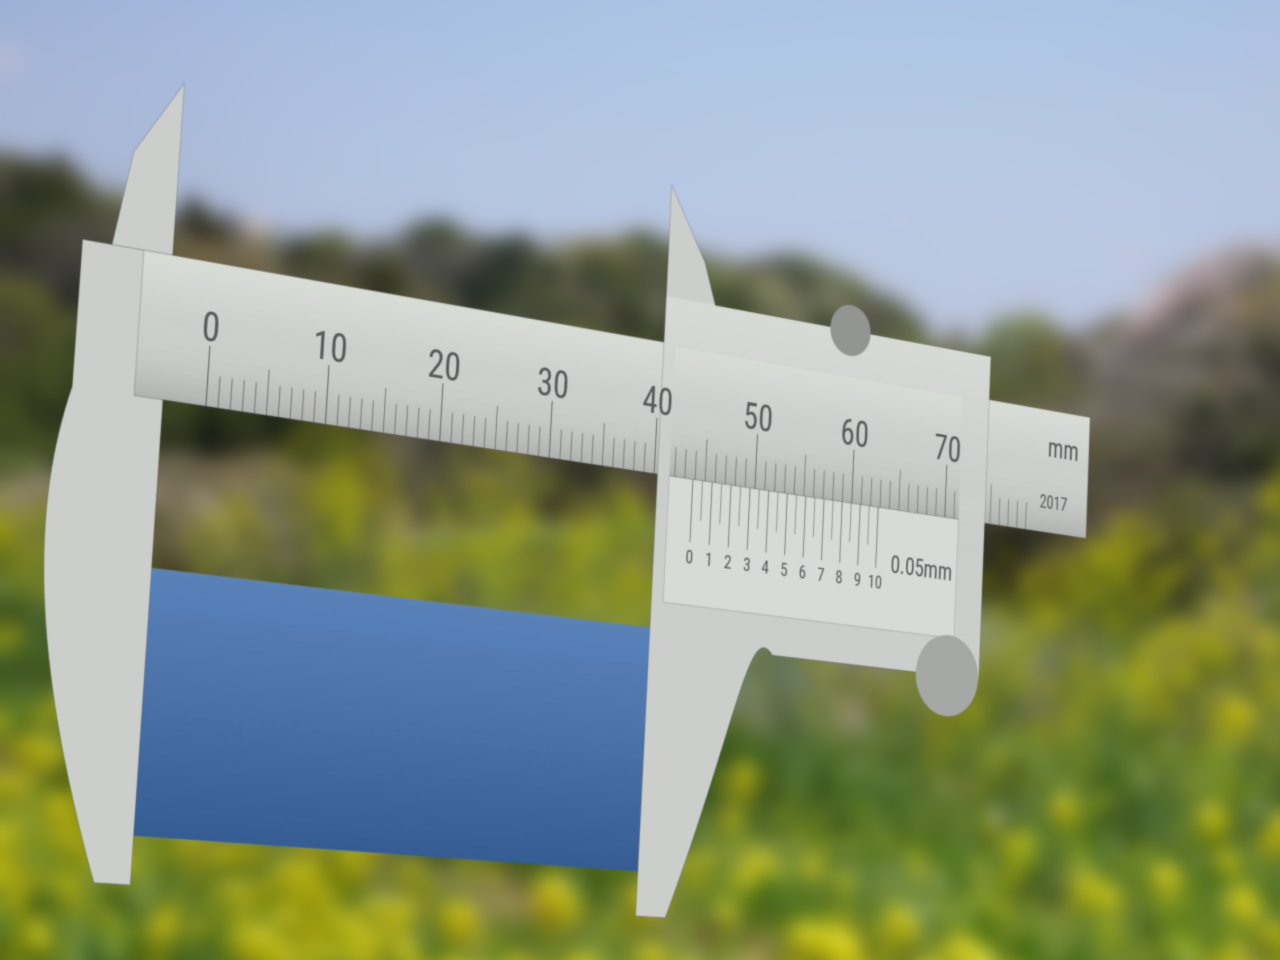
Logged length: 43.8 mm
